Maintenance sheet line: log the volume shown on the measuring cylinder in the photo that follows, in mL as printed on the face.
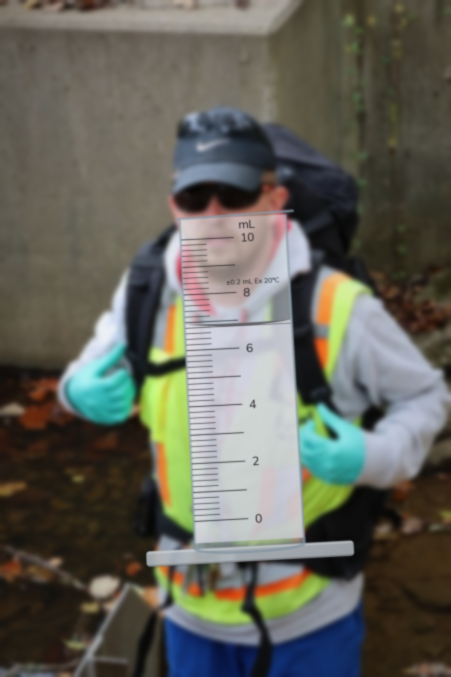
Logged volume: 6.8 mL
